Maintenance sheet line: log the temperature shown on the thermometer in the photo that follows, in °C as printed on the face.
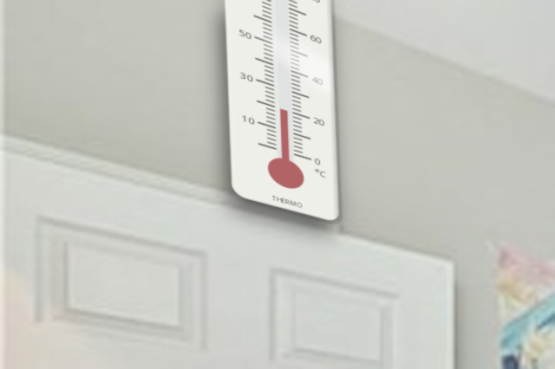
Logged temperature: 20 °C
